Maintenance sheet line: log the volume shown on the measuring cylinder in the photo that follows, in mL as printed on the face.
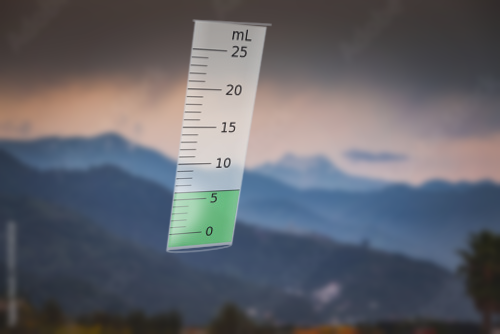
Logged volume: 6 mL
